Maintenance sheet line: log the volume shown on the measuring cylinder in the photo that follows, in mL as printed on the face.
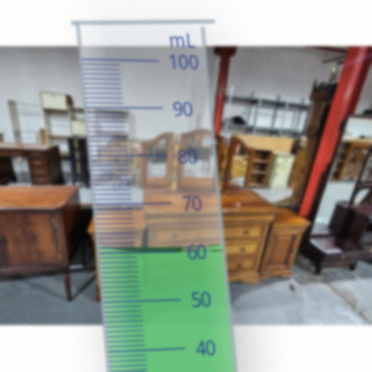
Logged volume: 60 mL
